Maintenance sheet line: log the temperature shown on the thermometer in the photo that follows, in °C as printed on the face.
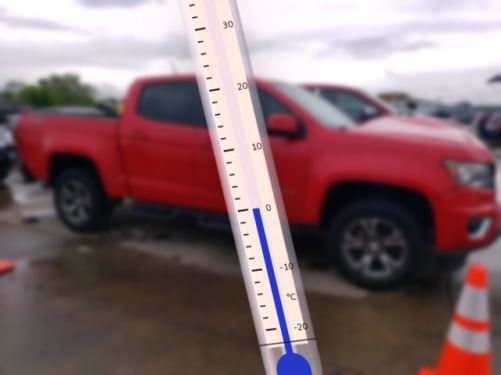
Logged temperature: 0 °C
